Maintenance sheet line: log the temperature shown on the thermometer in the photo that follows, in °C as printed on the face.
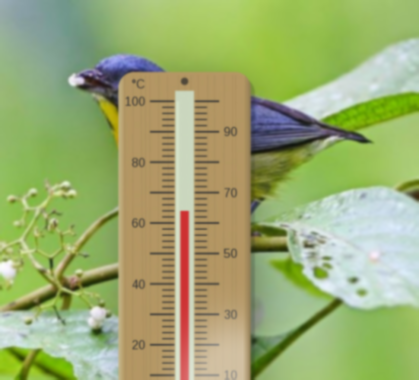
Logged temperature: 64 °C
